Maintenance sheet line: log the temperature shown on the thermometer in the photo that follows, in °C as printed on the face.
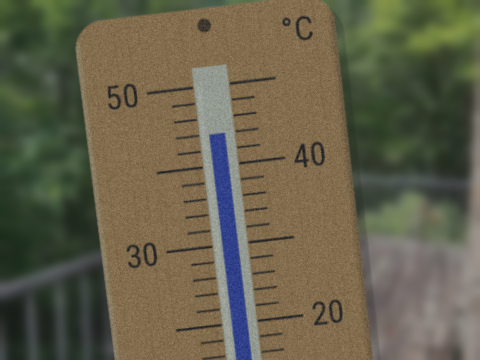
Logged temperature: 44 °C
